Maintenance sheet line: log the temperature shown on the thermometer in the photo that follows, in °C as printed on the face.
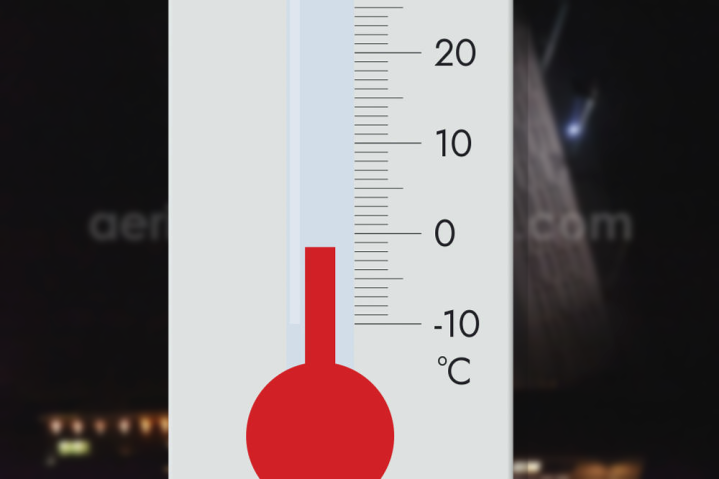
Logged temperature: -1.5 °C
